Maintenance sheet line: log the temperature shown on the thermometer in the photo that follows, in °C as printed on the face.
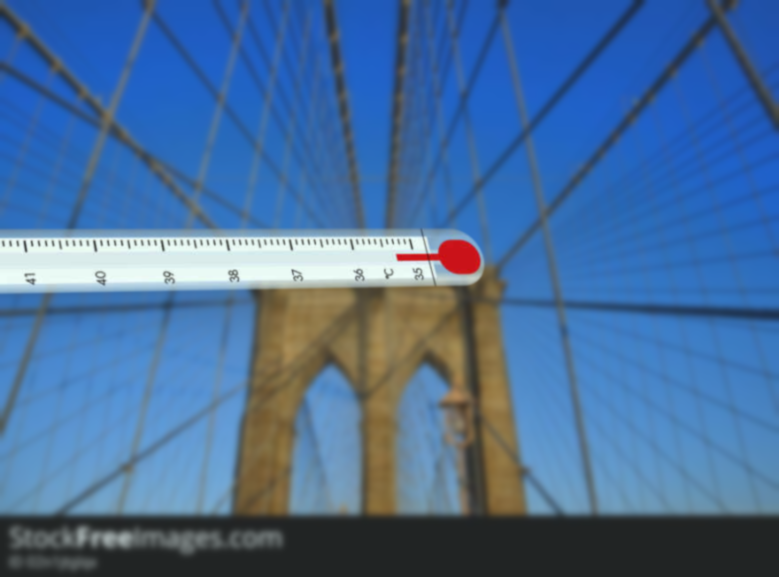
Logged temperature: 35.3 °C
